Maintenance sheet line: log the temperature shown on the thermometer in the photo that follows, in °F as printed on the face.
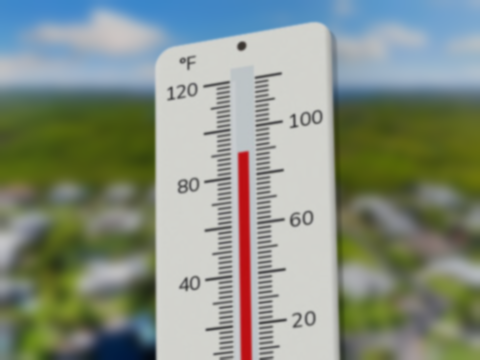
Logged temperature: 90 °F
